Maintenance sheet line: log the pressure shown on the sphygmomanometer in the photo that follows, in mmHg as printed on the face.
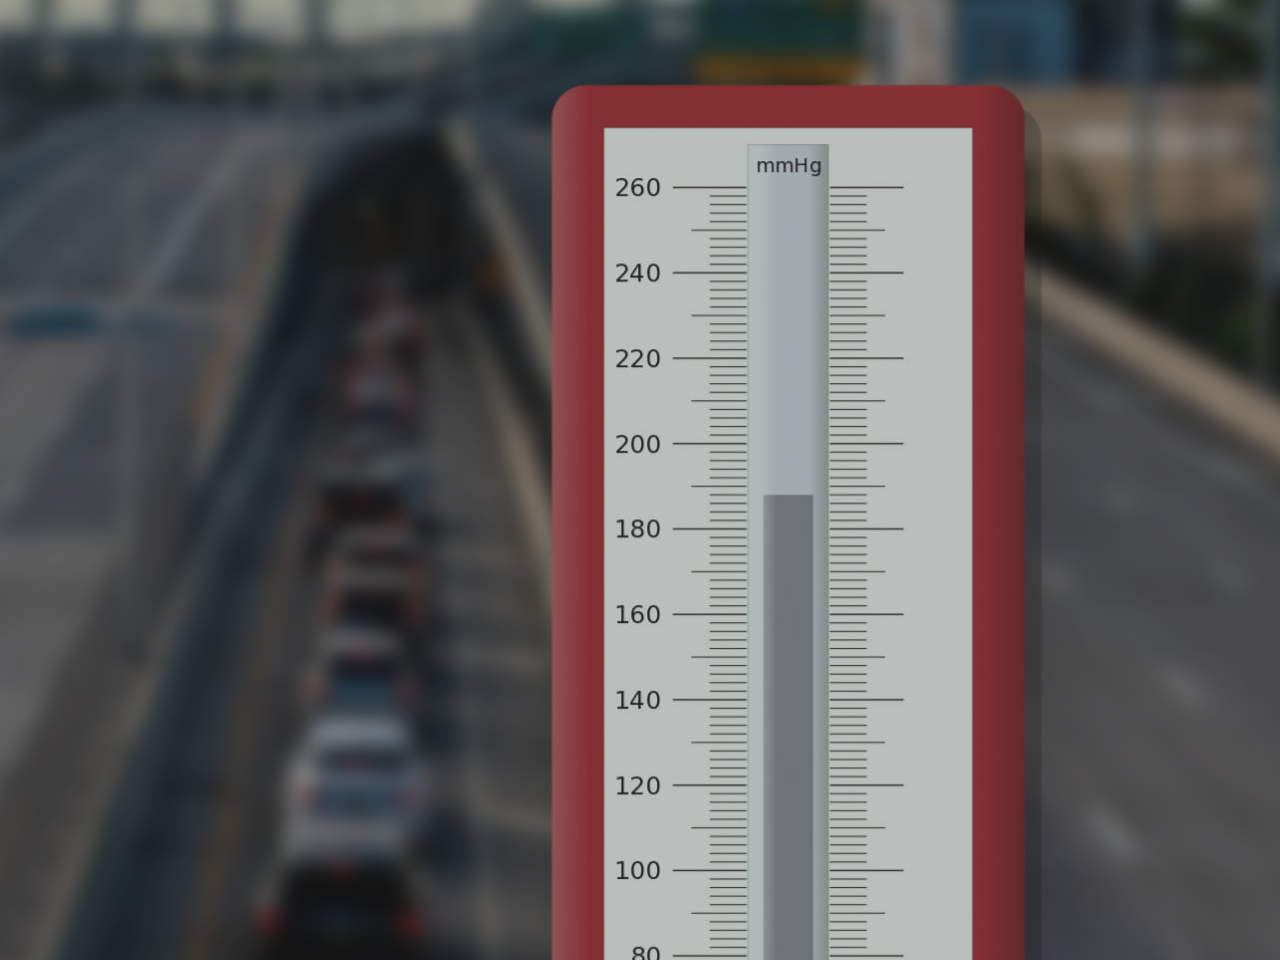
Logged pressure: 188 mmHg
